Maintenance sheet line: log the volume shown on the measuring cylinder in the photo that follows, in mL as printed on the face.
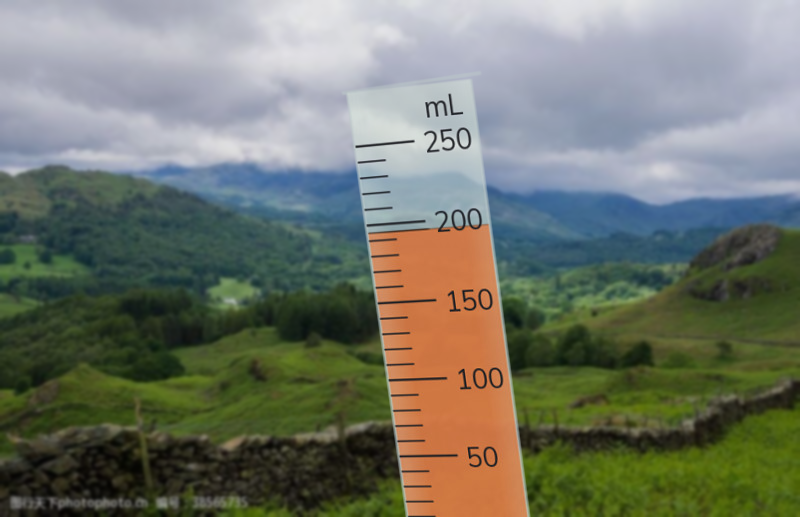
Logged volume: 195 mL
